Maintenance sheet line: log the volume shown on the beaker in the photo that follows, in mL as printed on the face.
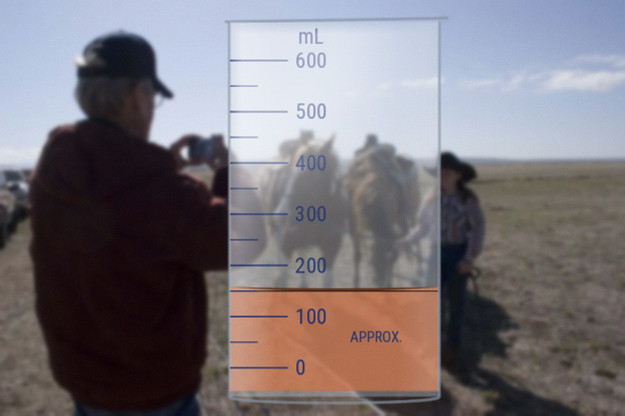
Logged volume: 150 mL
